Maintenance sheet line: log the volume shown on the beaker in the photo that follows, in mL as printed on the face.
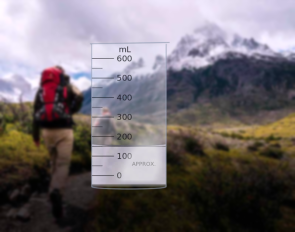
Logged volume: 150 mL
